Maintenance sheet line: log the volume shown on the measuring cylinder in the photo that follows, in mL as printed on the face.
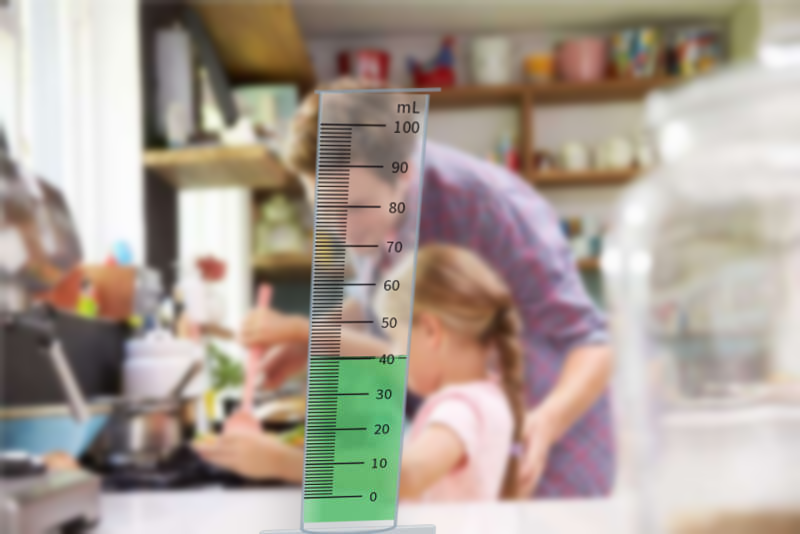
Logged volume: 40 mL
